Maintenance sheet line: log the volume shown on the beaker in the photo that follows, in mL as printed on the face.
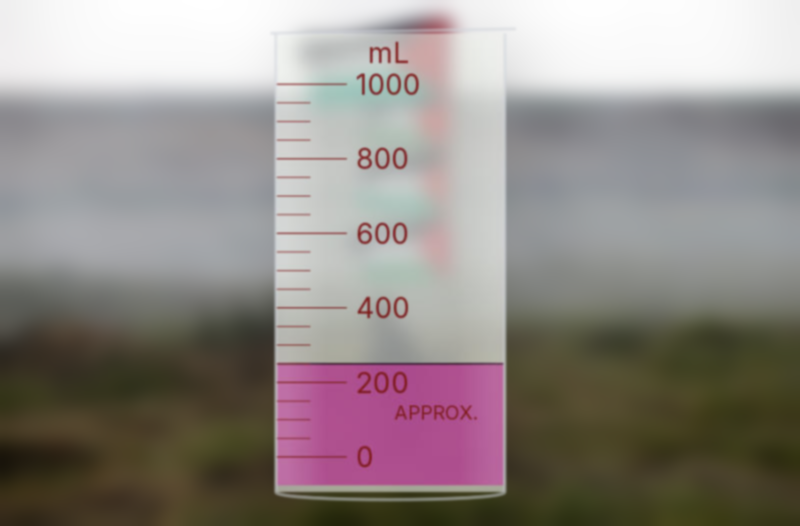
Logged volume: 250 mL
